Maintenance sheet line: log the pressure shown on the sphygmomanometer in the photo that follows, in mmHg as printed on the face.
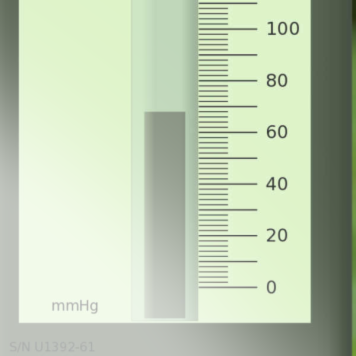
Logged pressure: 68 mmHg
